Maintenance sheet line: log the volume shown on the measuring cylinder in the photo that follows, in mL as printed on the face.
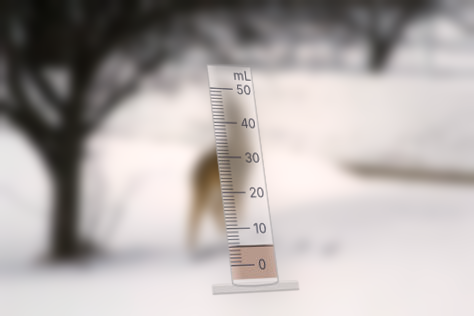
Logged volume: 5 mL
